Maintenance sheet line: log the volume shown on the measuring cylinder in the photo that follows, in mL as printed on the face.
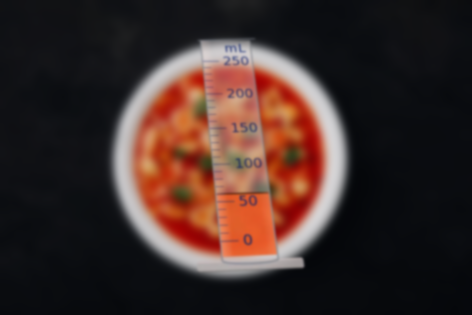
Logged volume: 60 mL
